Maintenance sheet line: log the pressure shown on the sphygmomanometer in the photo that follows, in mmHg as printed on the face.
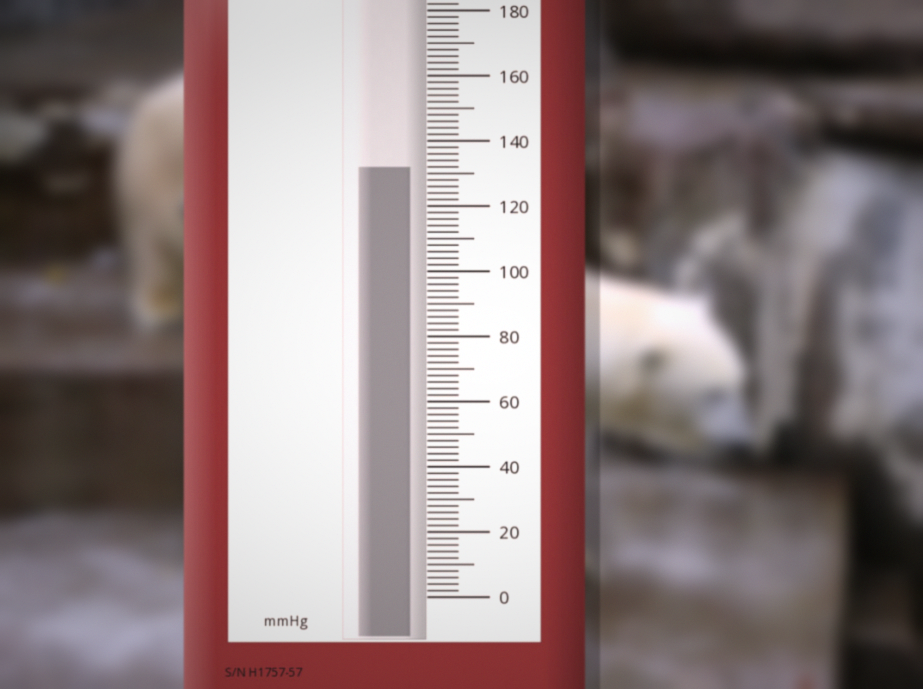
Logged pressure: 132 mmHg
